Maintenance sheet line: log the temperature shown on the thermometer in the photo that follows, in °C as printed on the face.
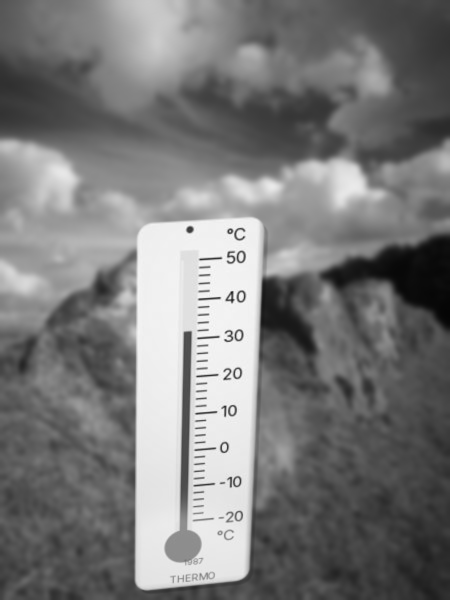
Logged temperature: 32 °C
